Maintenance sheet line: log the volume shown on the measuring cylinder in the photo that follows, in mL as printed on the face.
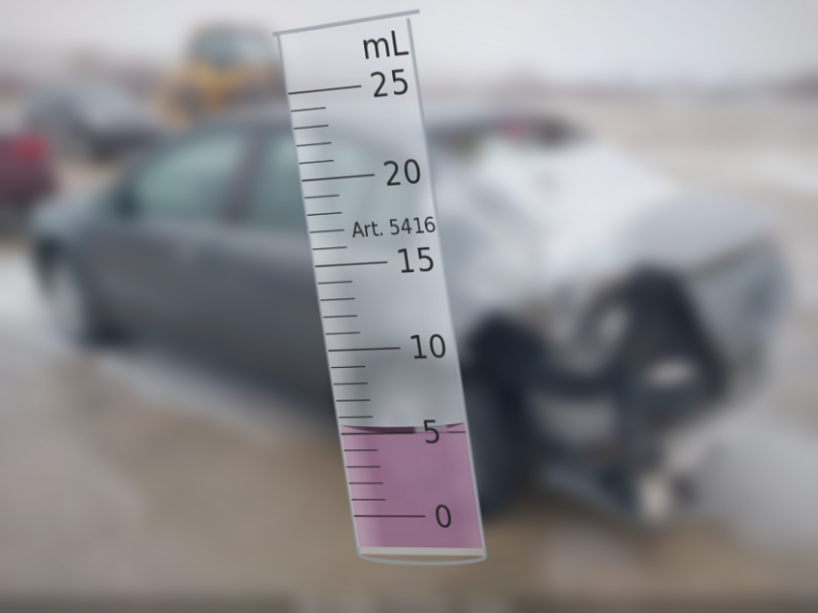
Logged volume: 5 mL
